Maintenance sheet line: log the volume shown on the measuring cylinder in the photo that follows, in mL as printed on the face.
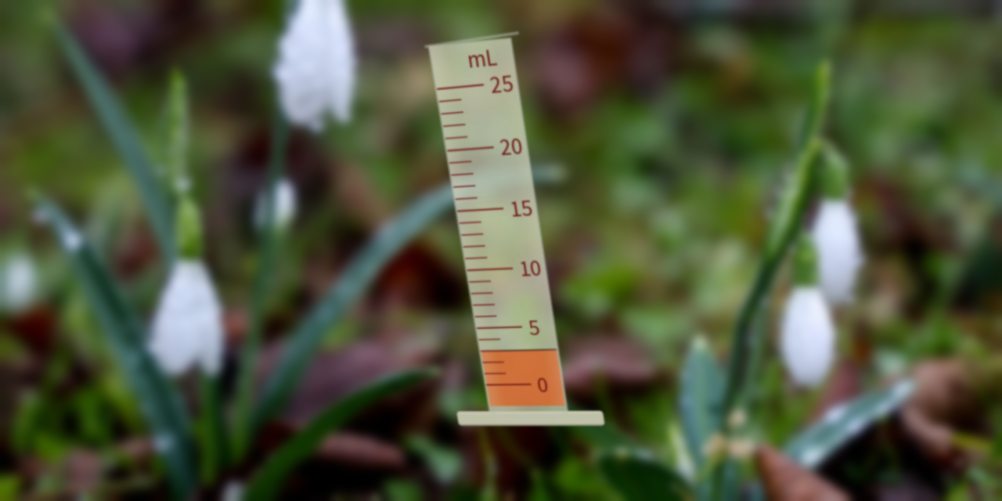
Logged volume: 3 mL
